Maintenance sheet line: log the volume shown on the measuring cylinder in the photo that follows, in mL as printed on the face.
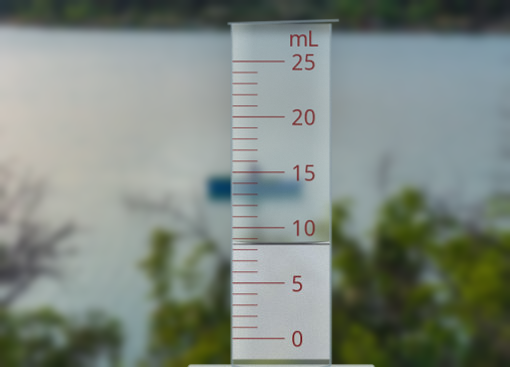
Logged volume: 8.5 mL
